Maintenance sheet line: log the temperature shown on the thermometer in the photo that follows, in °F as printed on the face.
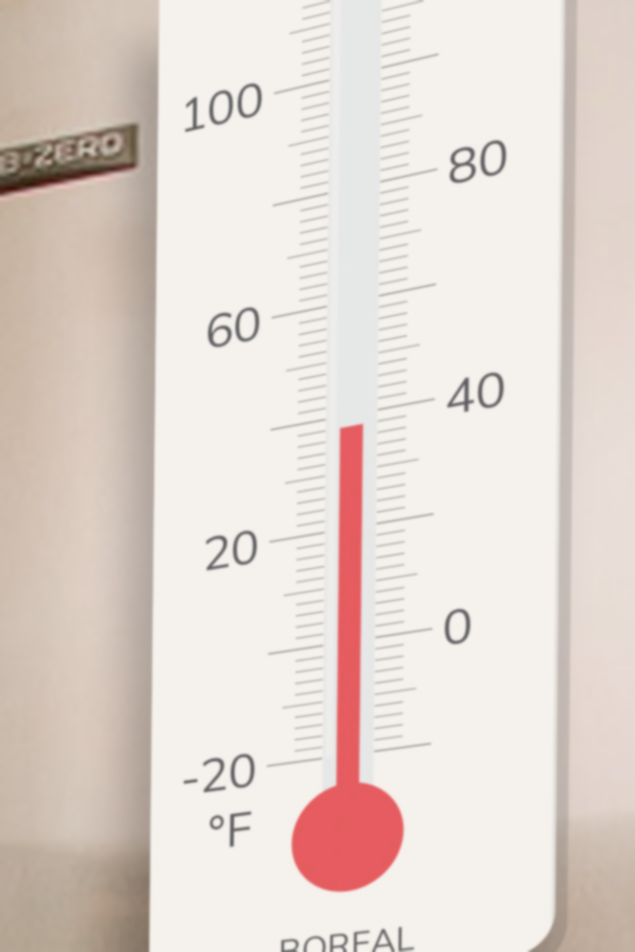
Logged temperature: 38 °F
